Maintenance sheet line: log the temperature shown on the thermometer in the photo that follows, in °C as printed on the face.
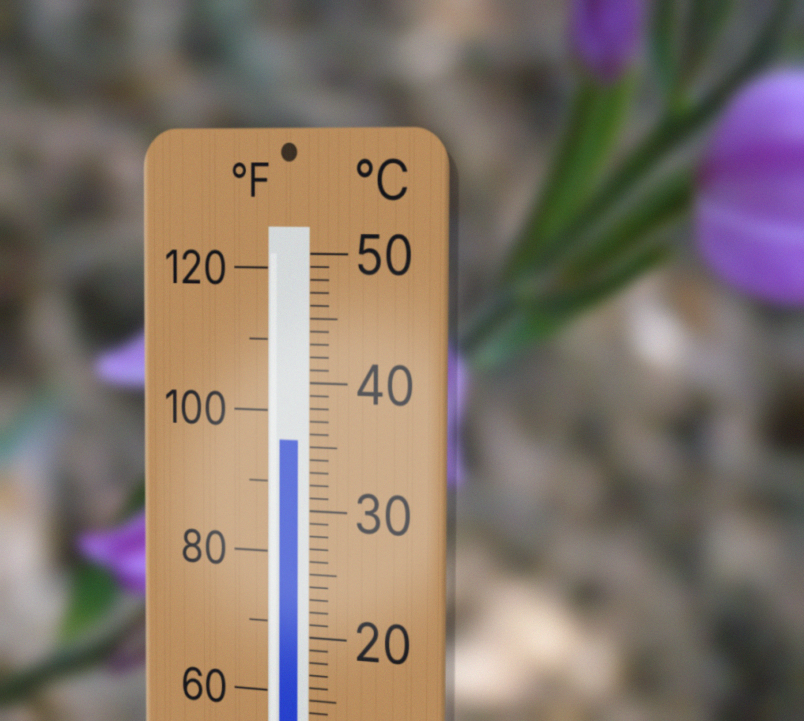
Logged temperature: 35.5 °C
